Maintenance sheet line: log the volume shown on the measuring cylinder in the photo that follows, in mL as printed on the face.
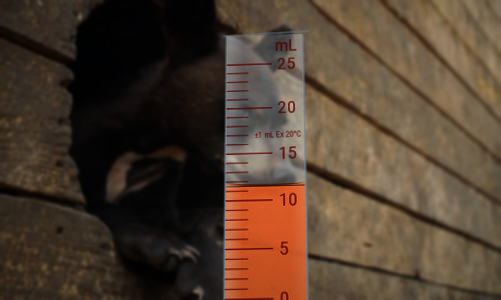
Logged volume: 11.5 mL
